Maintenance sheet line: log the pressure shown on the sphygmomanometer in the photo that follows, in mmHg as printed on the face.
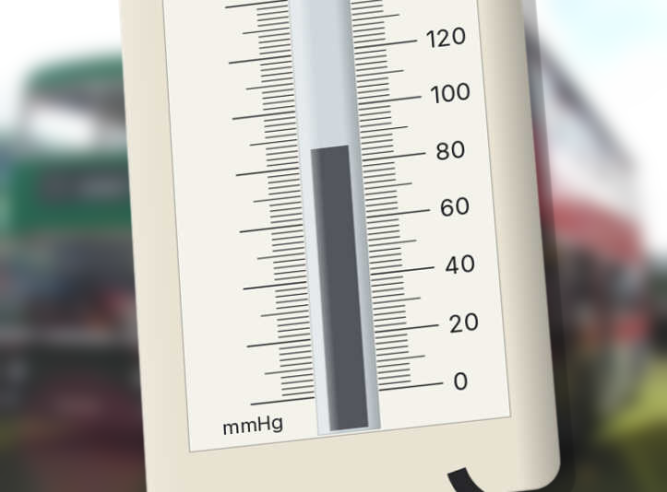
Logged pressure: 86 mmHg
